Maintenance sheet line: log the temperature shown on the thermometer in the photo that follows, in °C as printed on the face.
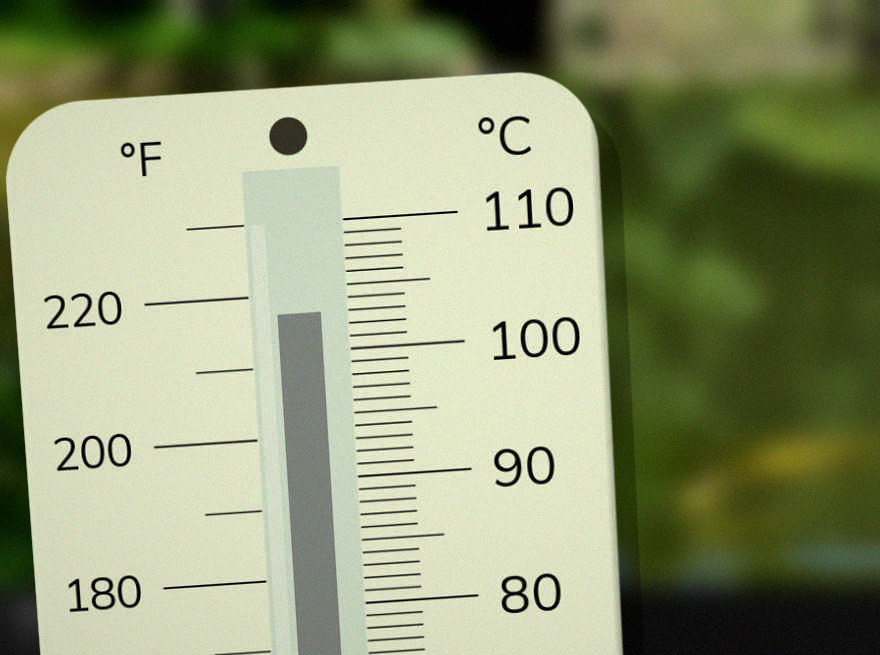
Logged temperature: 103 °C
